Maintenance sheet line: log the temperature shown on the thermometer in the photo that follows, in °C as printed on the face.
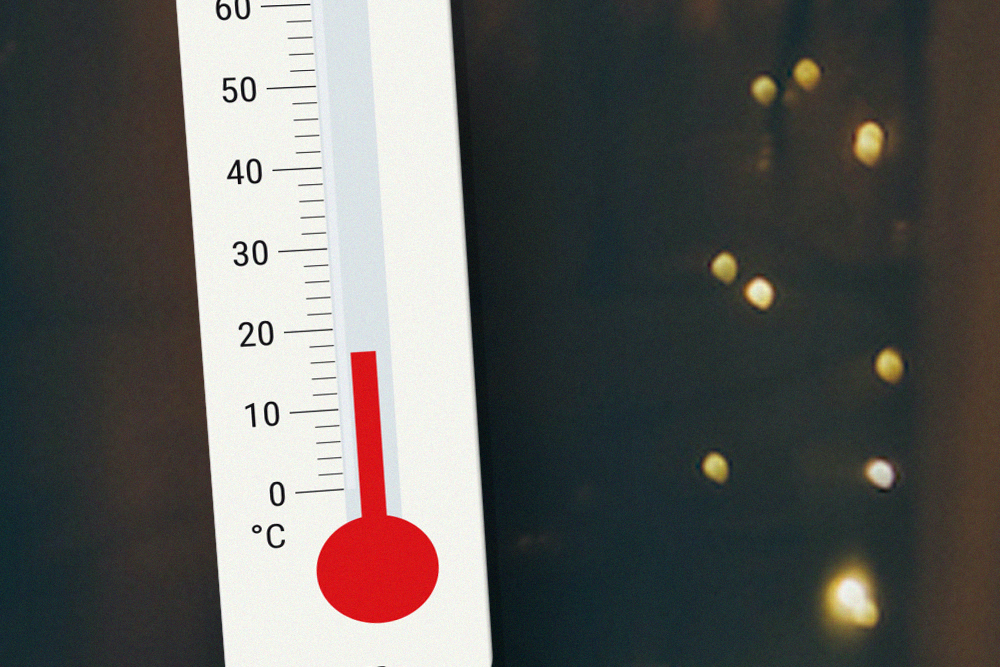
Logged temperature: 17 °C
